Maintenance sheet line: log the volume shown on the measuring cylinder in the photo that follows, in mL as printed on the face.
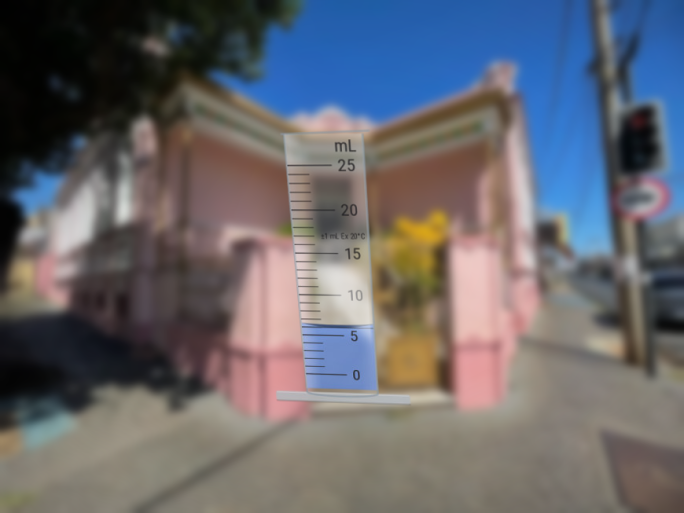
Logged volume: 6 mL
